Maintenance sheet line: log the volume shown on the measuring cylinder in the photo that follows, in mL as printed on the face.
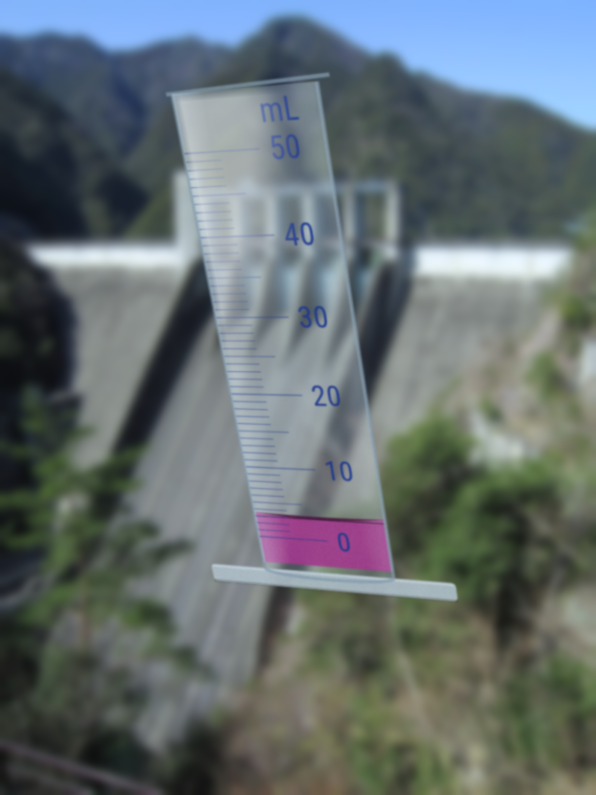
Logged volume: 3 mL
